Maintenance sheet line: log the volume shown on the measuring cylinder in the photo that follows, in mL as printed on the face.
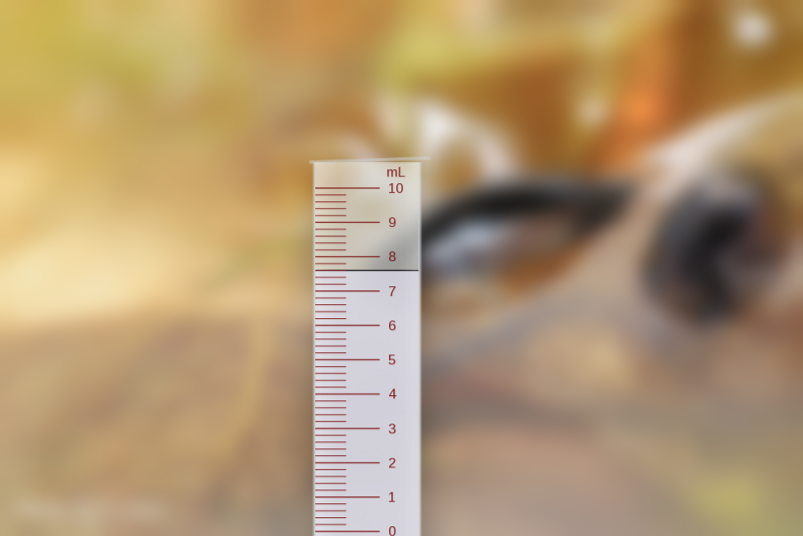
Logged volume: 7.6 mL
